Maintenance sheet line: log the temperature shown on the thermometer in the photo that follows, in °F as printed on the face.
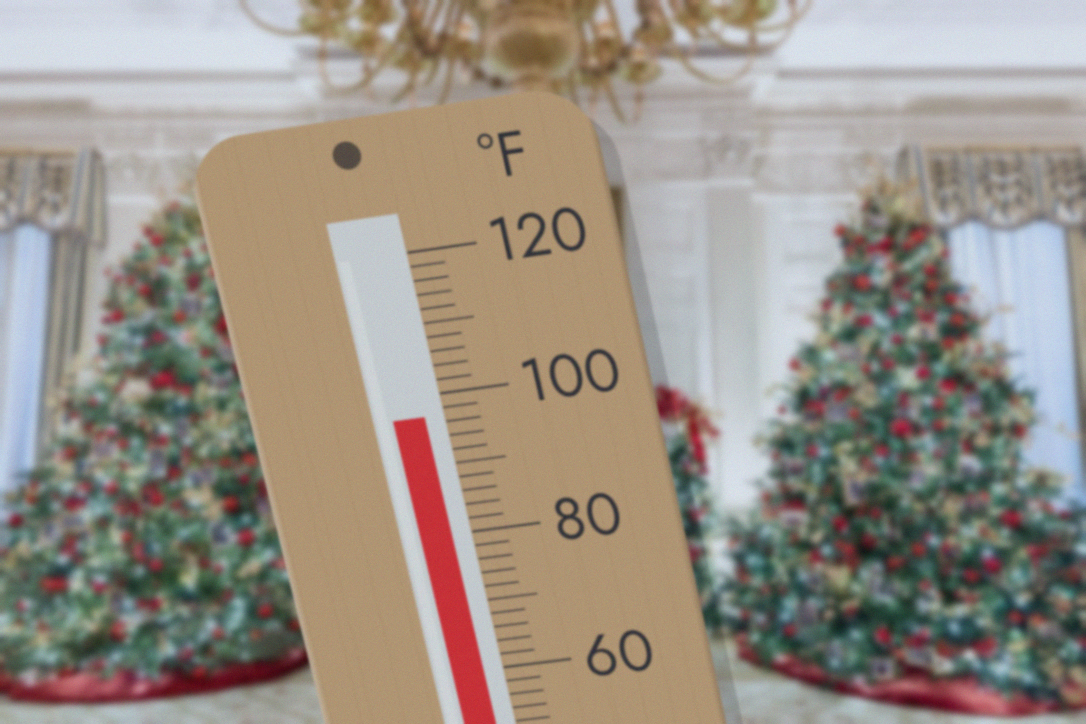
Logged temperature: 97 °F
